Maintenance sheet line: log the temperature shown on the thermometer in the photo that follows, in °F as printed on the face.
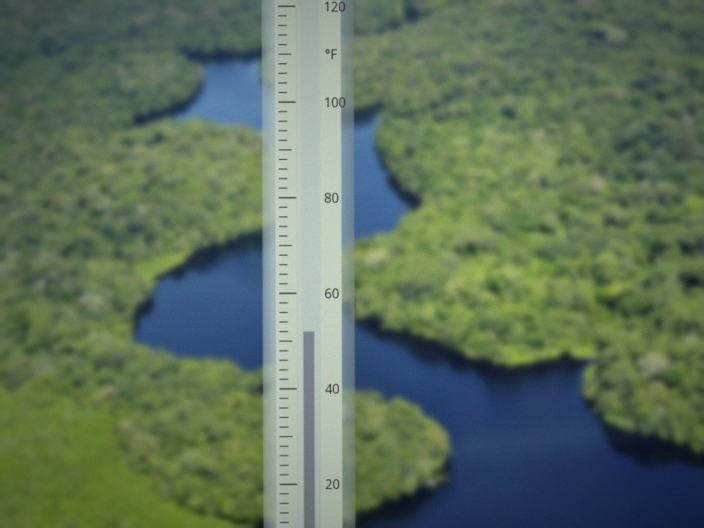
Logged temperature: 52 °F
